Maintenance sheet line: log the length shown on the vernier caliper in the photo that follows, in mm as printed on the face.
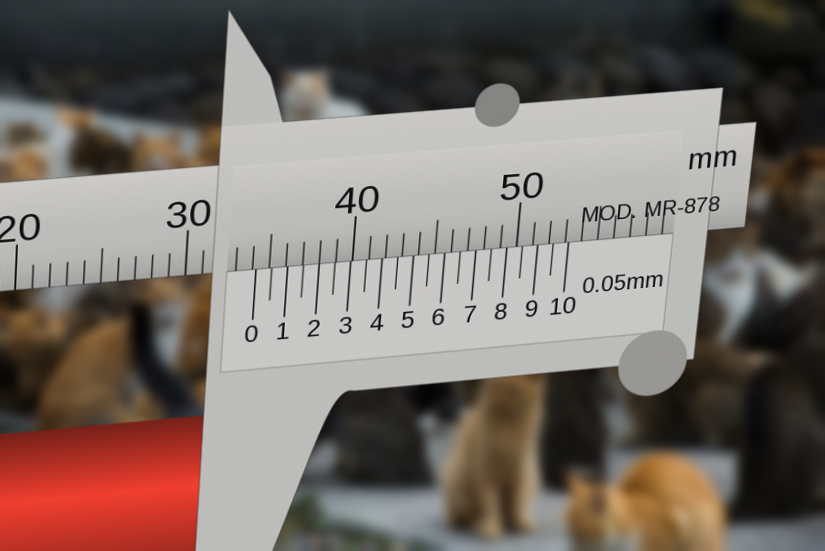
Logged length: 34.2 mm
